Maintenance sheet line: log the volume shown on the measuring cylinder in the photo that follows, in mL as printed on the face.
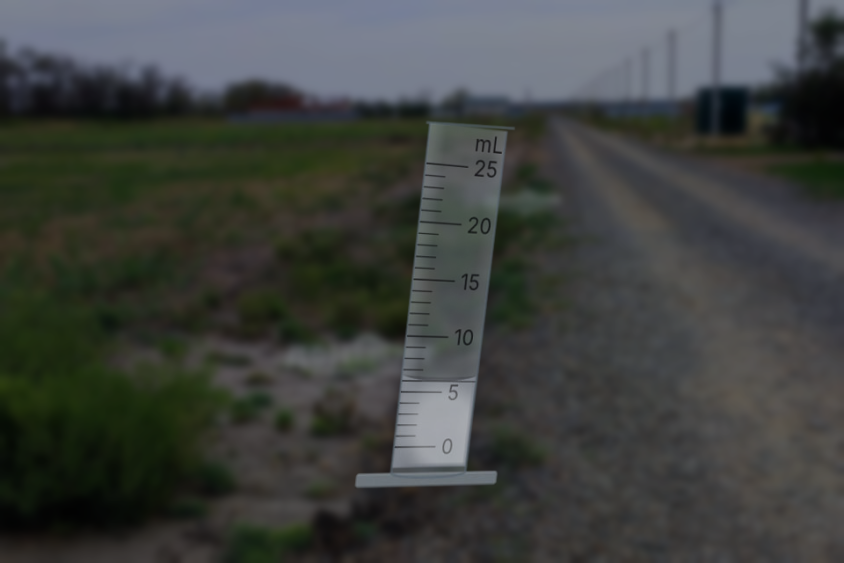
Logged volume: 6 mL
